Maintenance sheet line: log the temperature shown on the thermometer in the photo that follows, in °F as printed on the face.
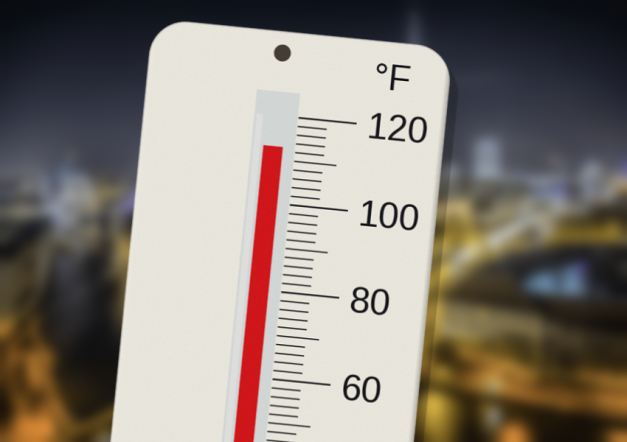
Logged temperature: 113 °F
